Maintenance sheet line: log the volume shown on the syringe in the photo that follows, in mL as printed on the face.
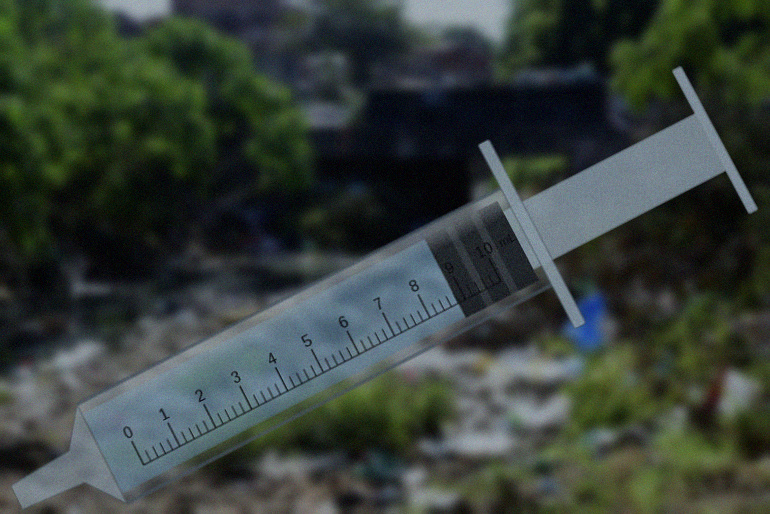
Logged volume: 8.8 mL
